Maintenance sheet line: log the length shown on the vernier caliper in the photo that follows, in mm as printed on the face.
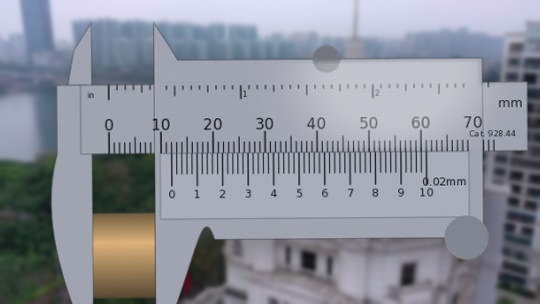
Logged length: 12.0 mm
